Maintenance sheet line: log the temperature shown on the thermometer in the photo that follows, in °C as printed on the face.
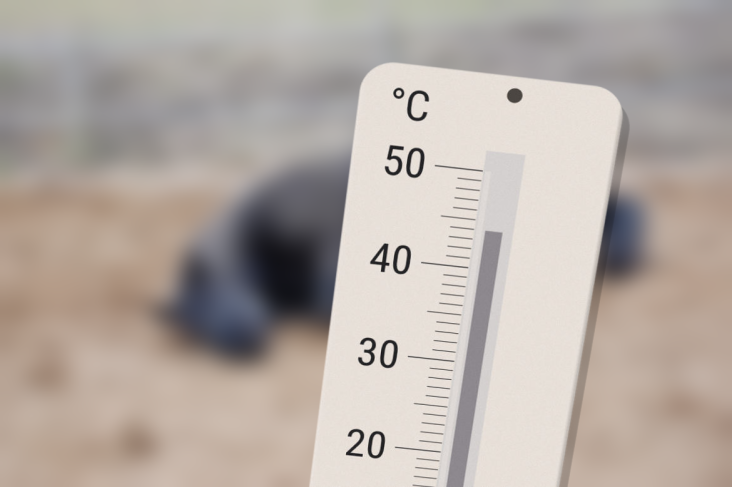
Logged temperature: 44 °C
